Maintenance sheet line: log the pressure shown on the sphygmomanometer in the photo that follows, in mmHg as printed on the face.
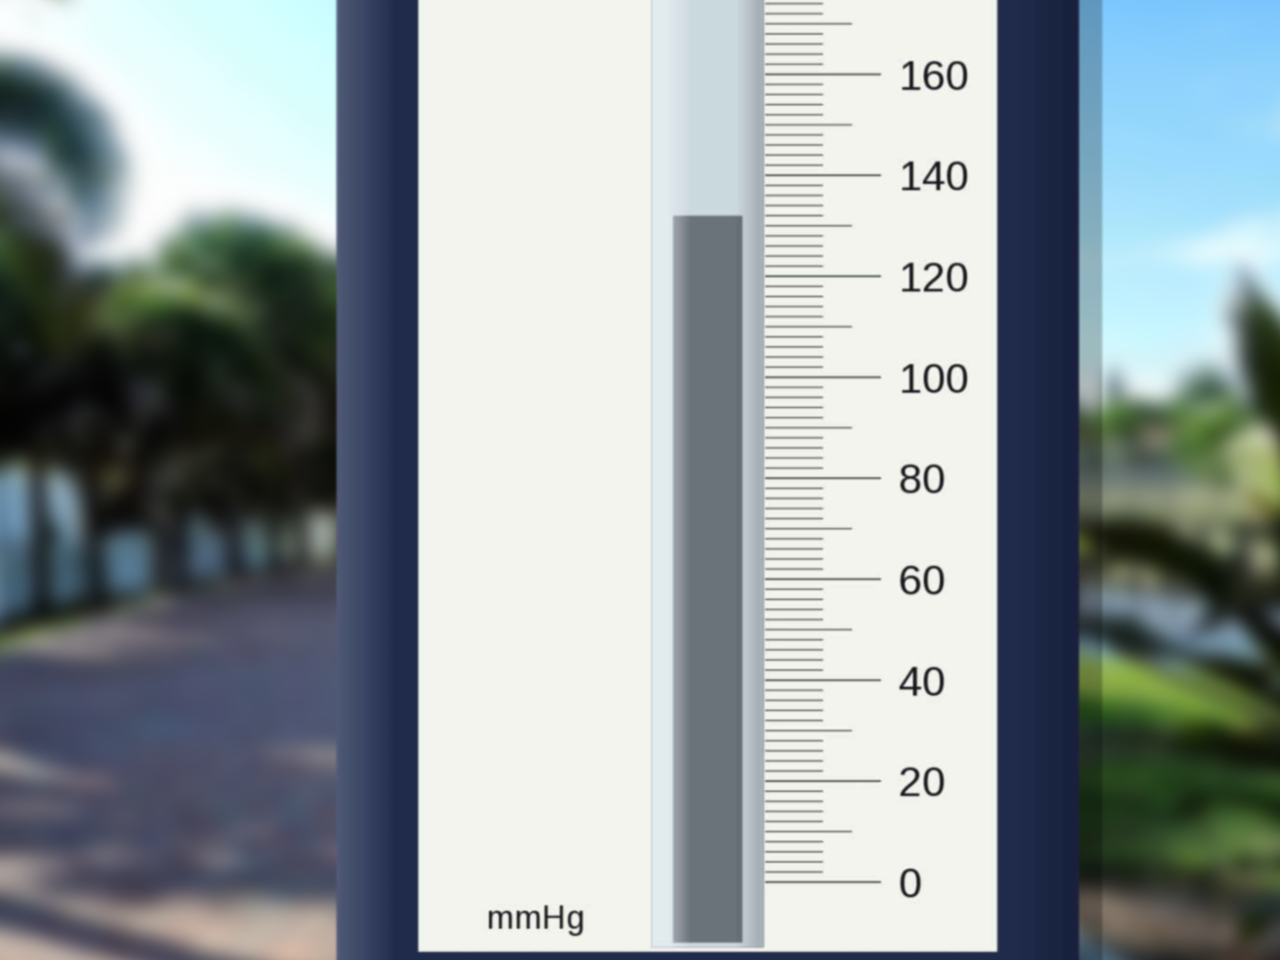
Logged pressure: 132 mmHg
